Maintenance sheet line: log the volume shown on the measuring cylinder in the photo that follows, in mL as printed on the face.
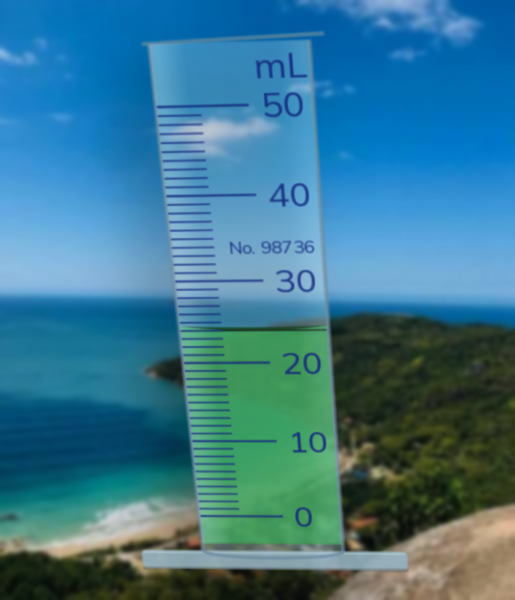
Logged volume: 24 mL
